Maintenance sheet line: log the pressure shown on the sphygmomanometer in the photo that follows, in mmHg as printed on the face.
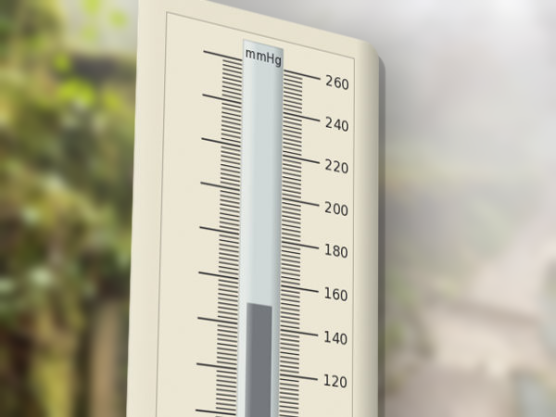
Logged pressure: 150 mmHg
